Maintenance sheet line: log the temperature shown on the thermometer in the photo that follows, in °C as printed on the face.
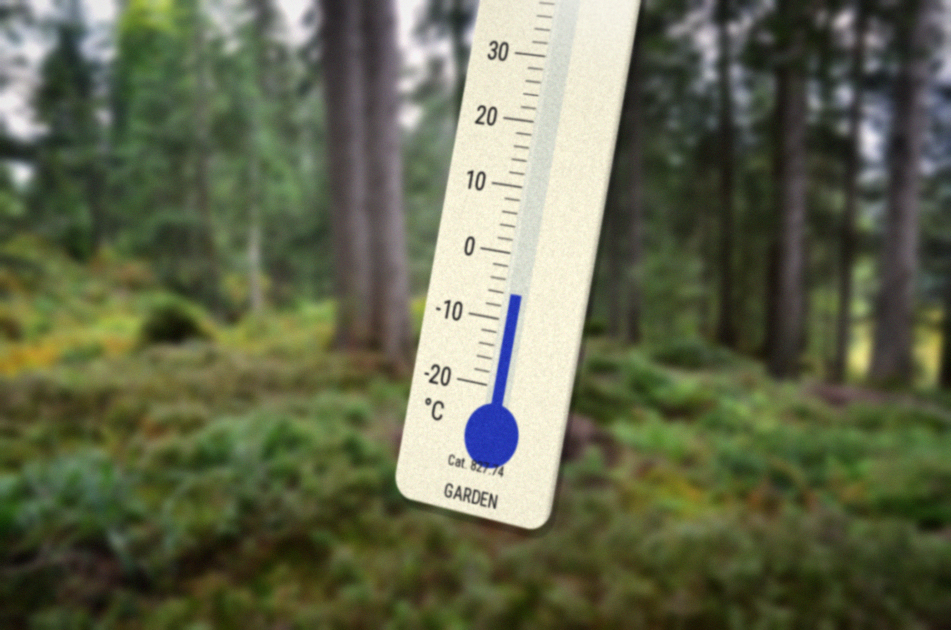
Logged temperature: -6 °C
